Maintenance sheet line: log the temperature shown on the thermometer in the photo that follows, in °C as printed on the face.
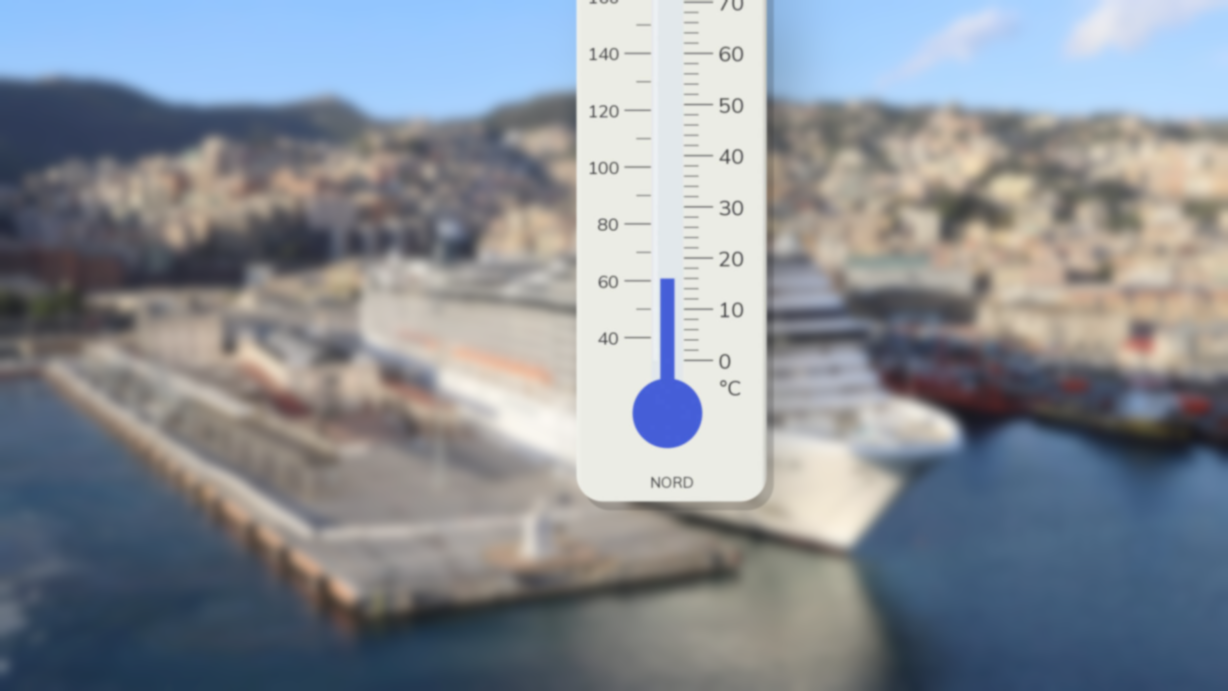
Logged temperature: 16 °C
